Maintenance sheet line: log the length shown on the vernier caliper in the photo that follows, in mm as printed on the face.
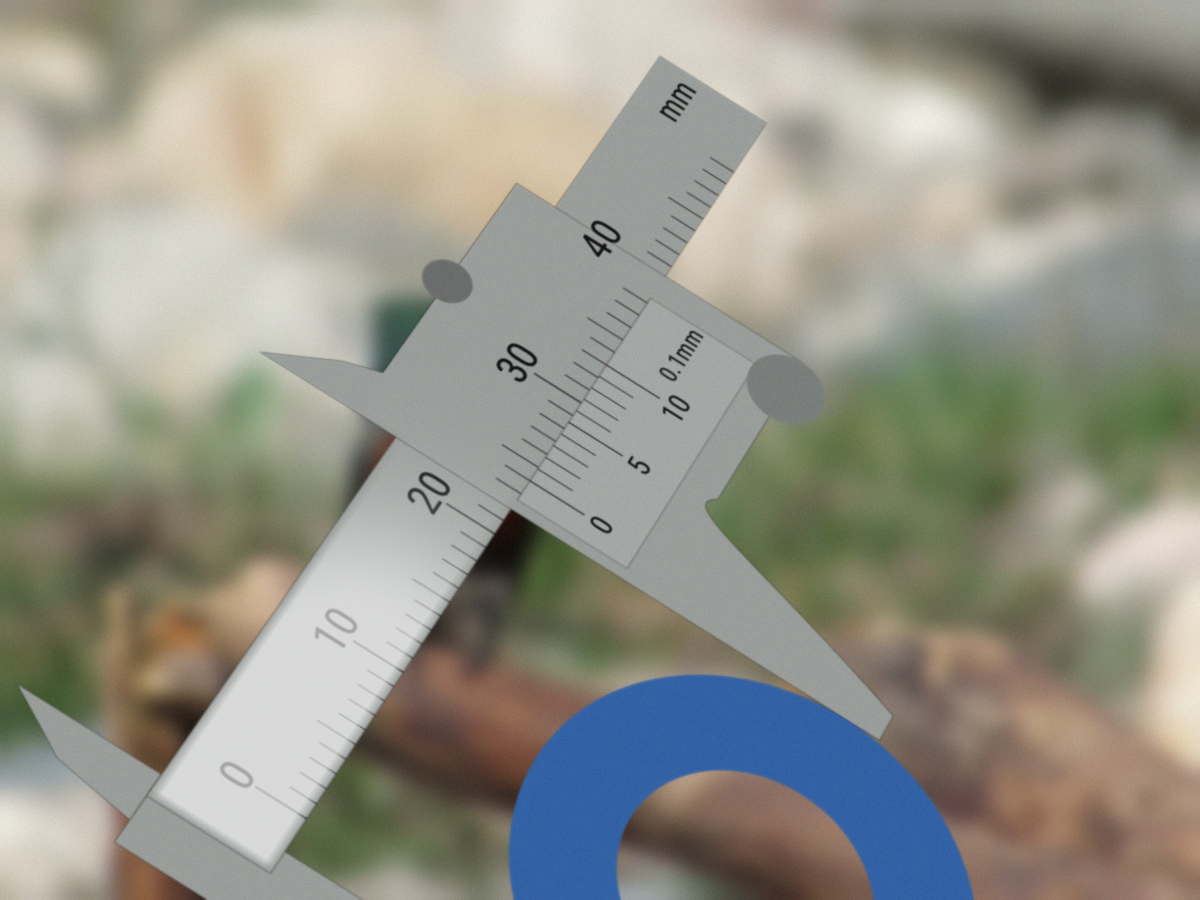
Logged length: 24.0 mm
